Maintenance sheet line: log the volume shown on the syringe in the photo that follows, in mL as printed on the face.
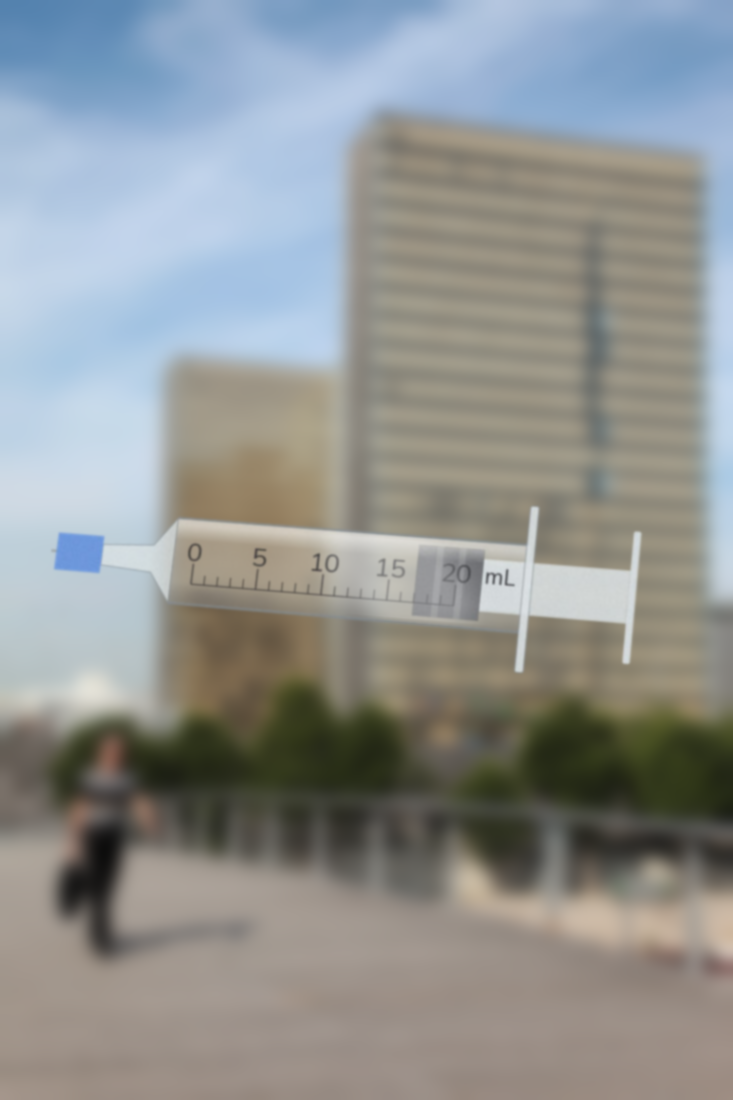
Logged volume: 17 mL
